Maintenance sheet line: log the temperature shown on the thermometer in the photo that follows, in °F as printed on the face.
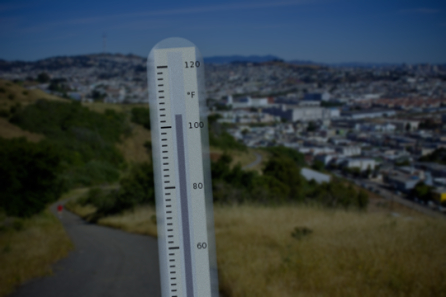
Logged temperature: 104 °F
